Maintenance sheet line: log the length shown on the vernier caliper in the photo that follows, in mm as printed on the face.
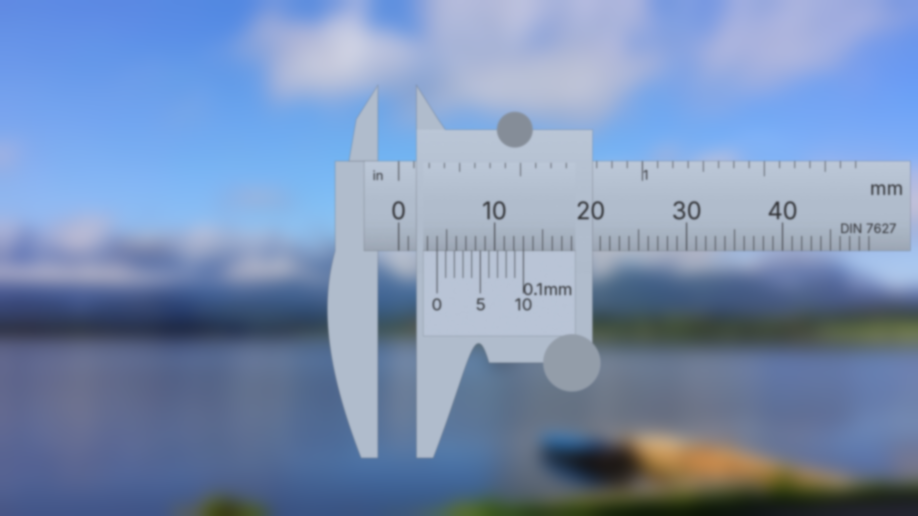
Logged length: 4.0 mm
